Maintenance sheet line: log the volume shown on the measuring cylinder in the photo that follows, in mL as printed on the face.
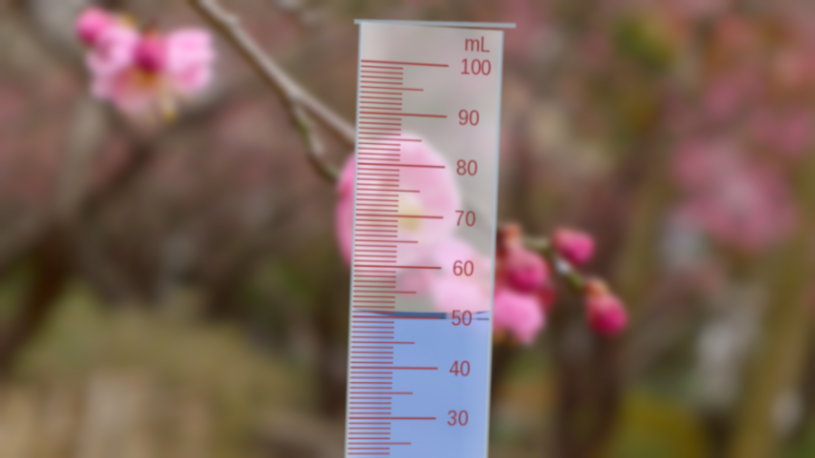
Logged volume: 50 mL
